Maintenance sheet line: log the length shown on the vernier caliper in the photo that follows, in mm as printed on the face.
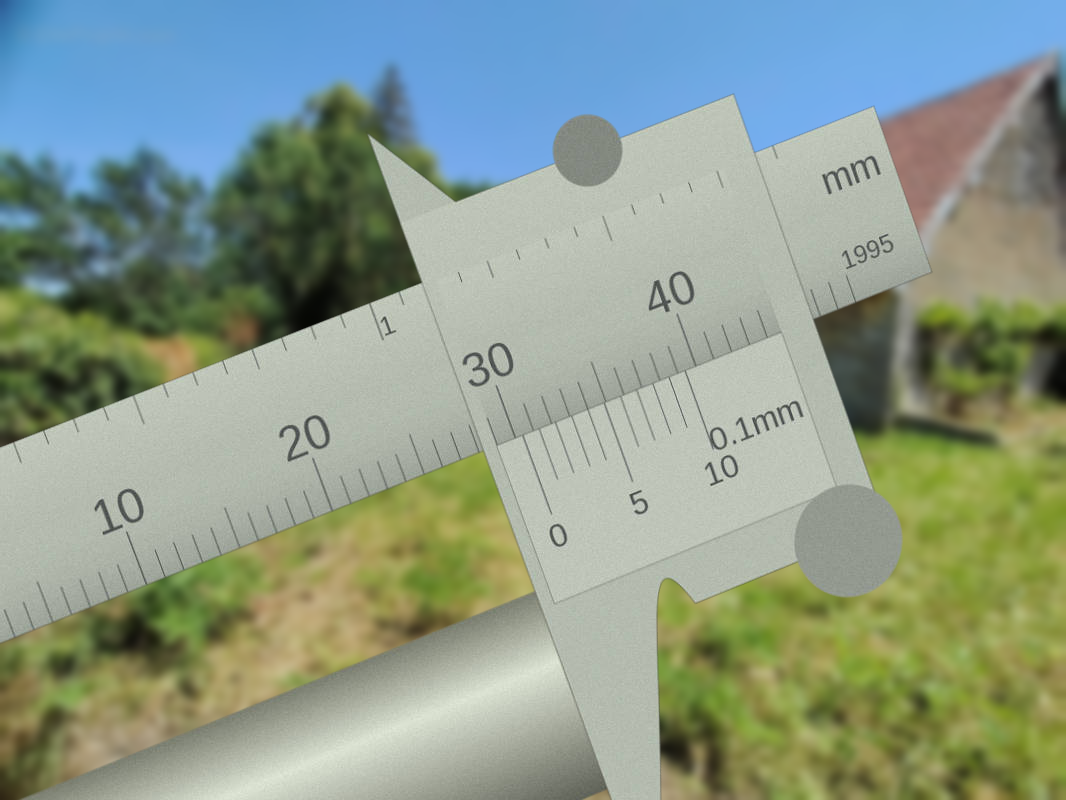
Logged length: 30.4 mm
